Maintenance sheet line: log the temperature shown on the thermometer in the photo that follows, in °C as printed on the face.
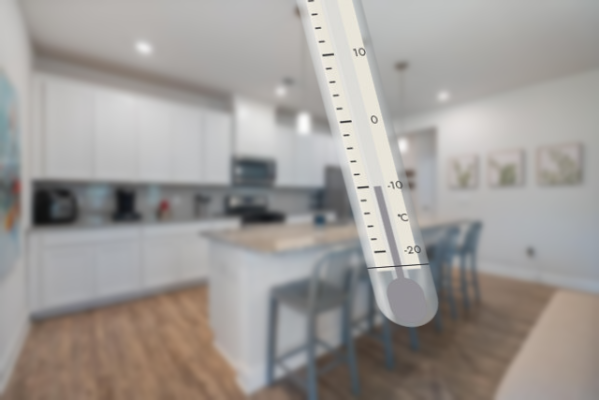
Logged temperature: -10 °C
